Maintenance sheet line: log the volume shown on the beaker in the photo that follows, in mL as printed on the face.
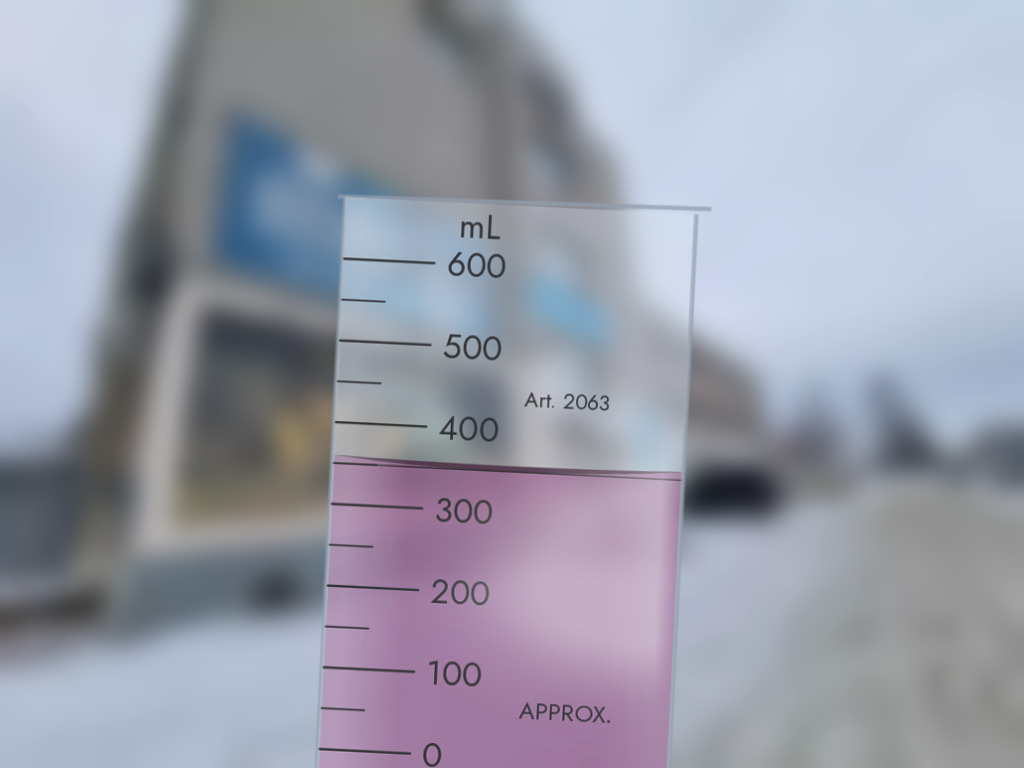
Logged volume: 350 mL
